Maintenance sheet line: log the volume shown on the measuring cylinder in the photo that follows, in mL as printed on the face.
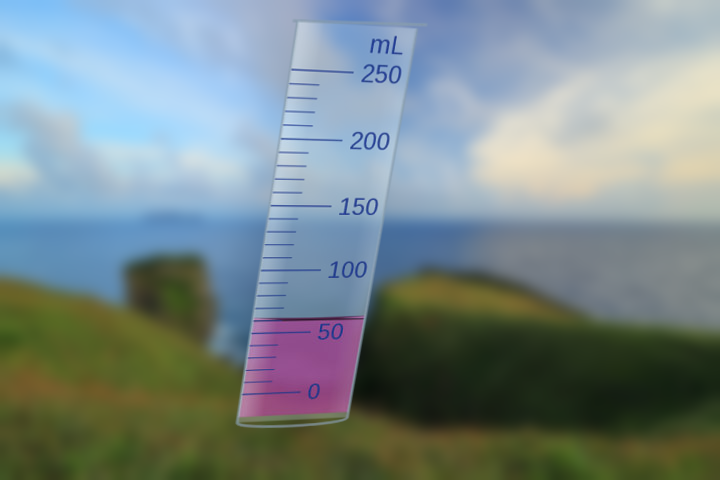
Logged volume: 60 mL
